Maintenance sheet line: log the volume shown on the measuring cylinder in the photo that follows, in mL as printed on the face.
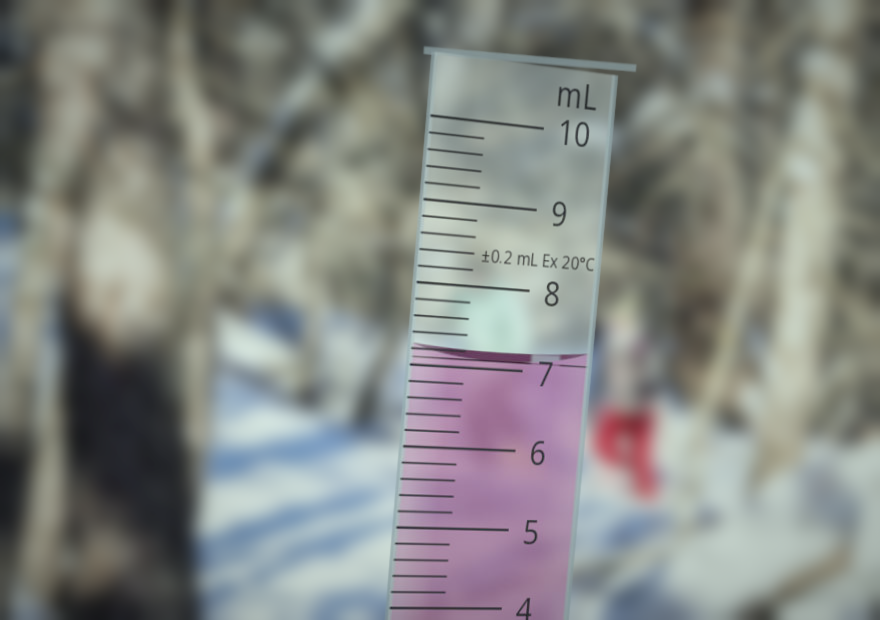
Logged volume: 7.1 mL
